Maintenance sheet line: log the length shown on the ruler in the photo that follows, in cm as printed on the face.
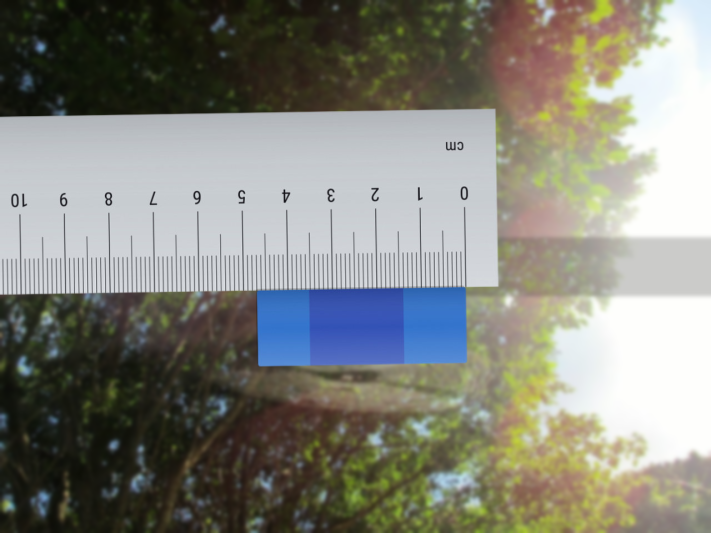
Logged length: 4.7 cm
